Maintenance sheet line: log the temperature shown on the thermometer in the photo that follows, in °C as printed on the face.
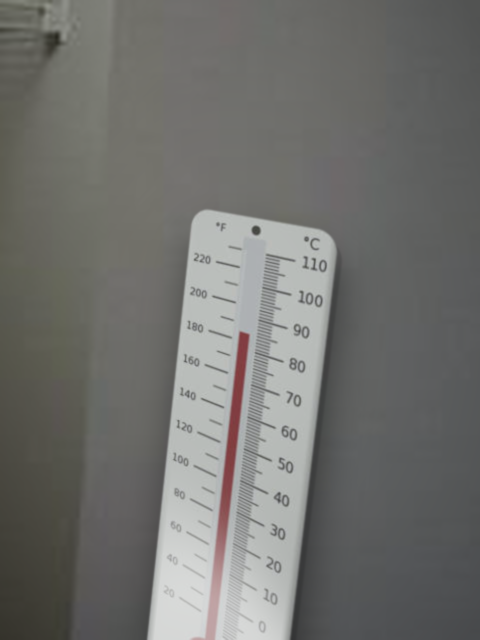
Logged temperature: 85 °C
